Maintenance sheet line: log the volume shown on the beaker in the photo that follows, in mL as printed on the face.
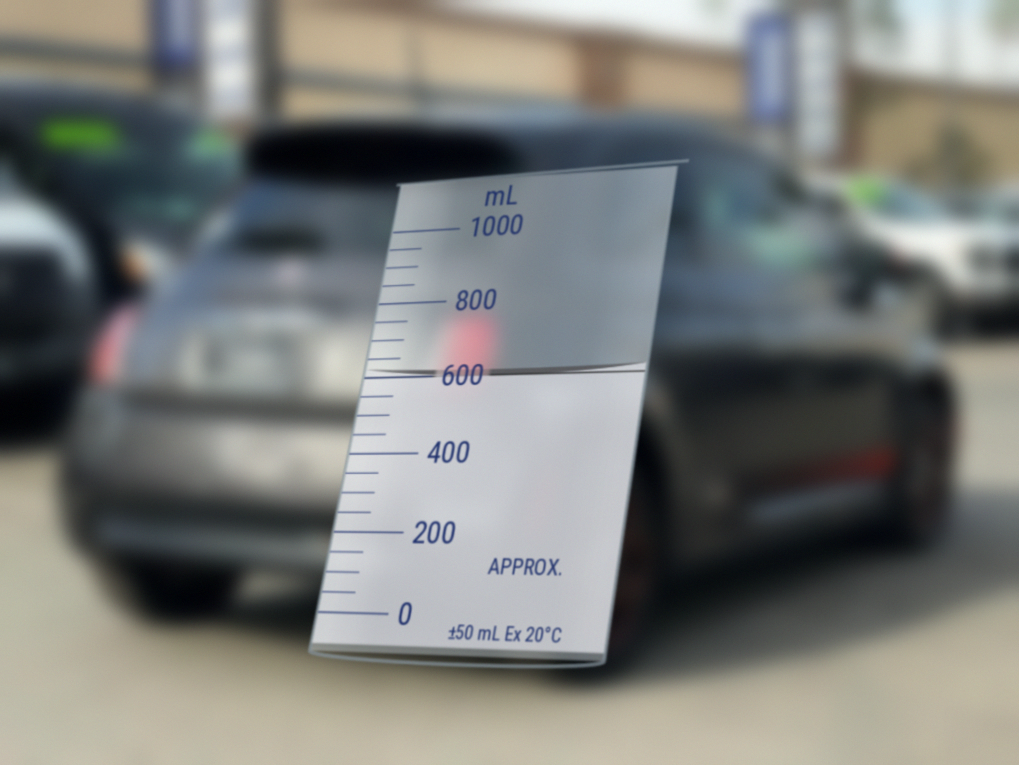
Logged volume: 600 mL
